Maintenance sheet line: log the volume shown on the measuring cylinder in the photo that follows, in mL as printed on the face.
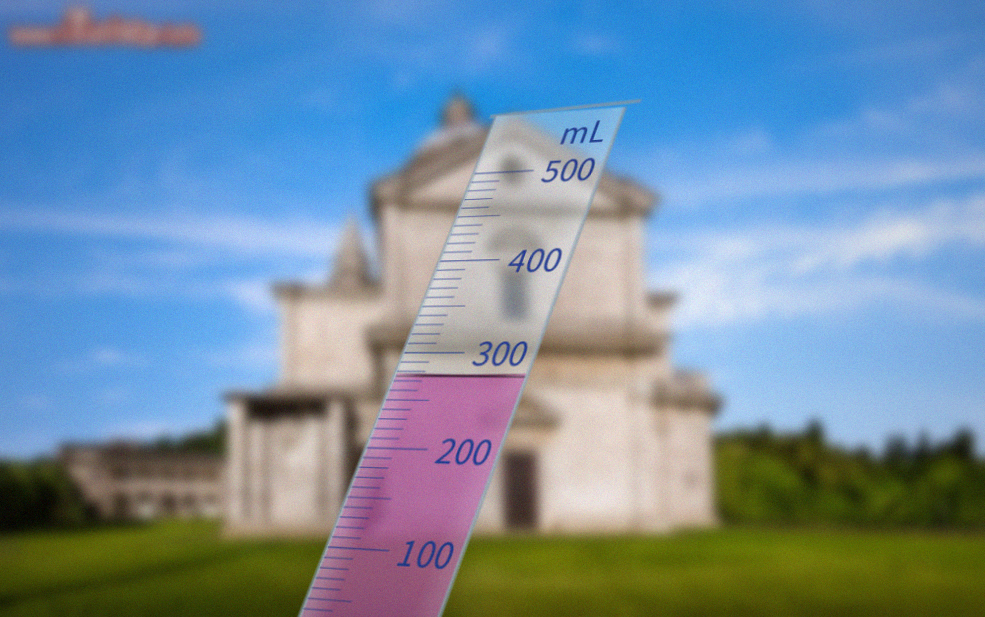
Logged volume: 275 mL
